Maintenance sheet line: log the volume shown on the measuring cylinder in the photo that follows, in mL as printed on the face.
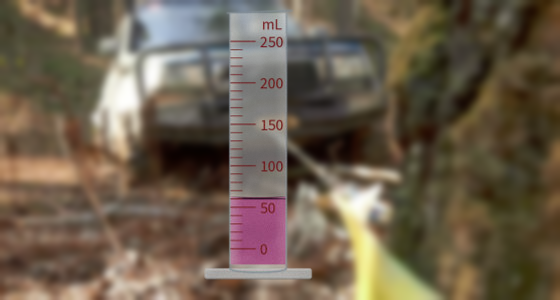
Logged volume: 60 mL
